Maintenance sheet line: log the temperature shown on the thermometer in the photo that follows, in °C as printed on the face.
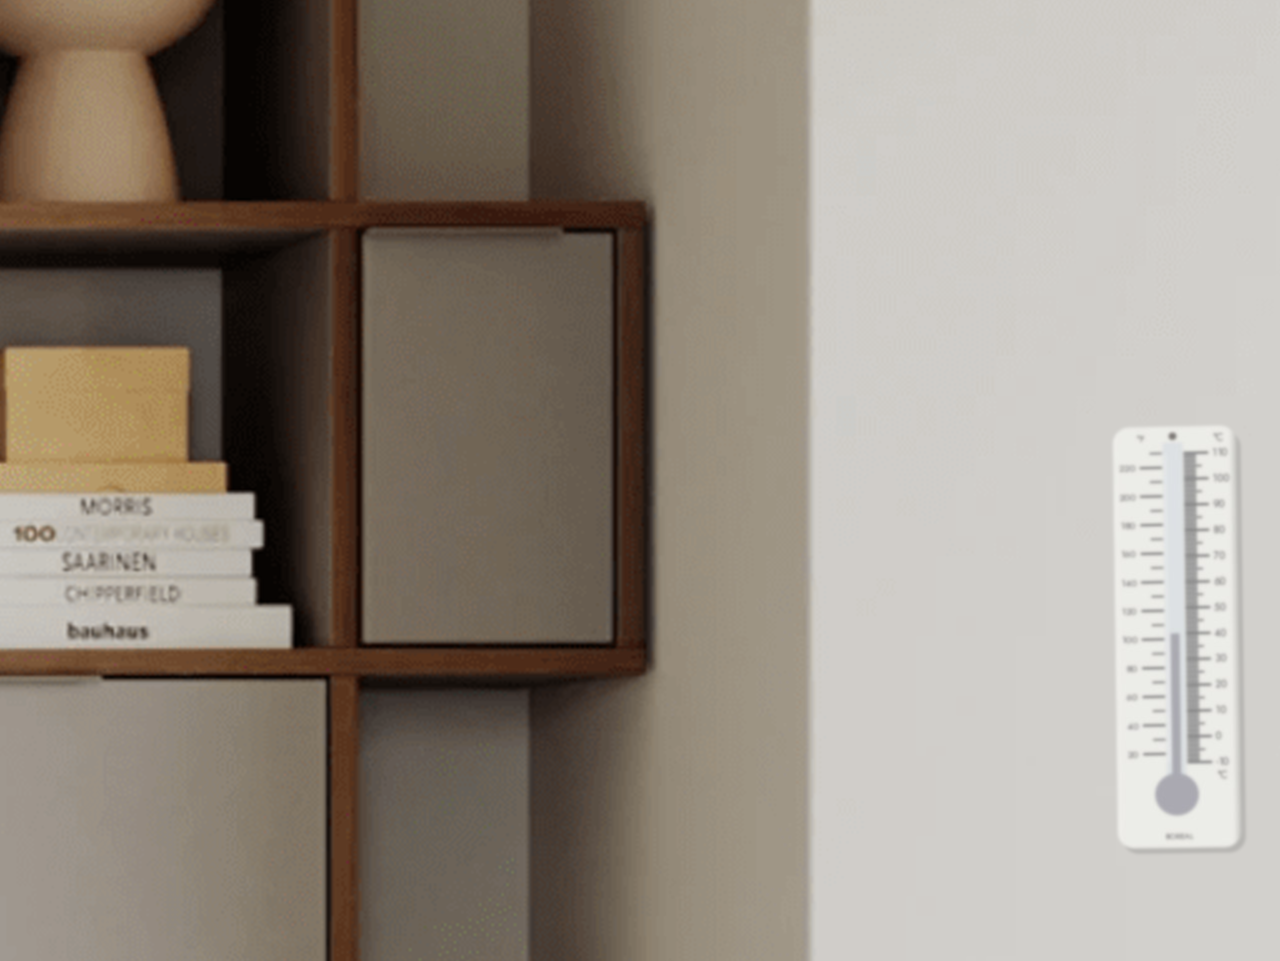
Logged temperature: 40 °C
